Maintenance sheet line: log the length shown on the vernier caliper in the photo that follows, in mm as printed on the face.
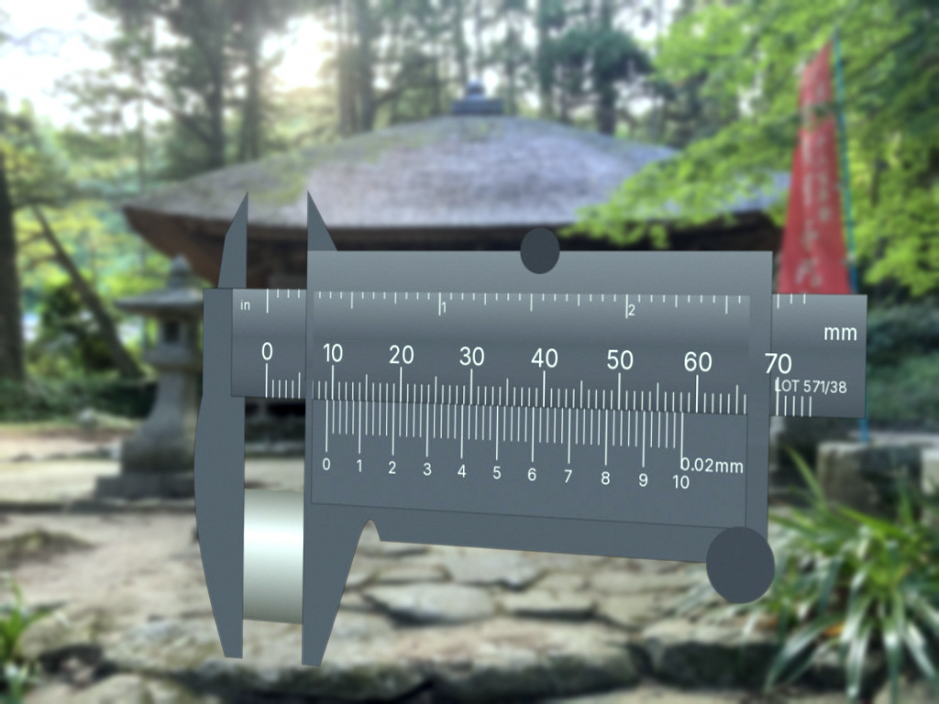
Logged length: 9.2 mm
